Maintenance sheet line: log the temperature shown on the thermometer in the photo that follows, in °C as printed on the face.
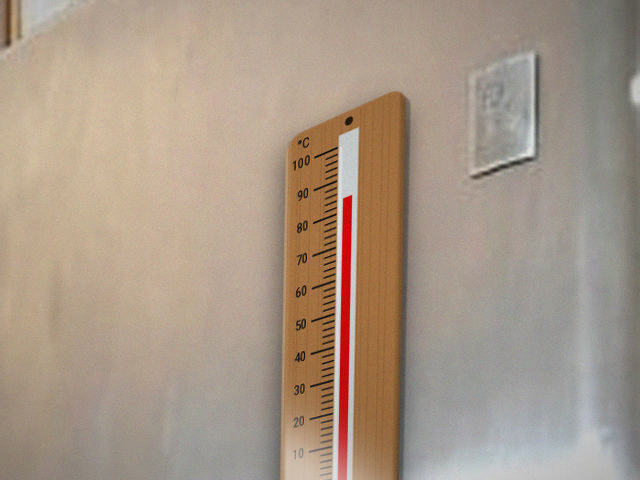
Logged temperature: 84 °C
